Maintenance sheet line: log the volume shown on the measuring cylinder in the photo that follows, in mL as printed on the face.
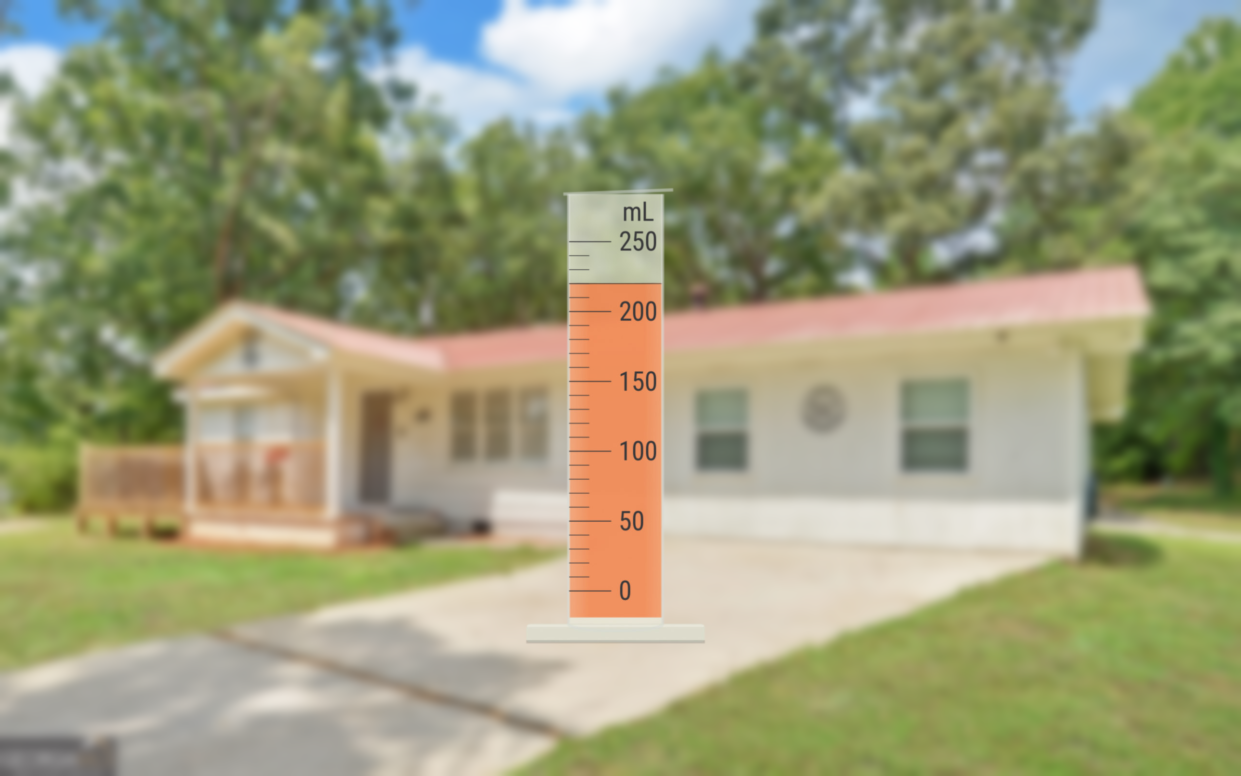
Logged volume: 220 mL
